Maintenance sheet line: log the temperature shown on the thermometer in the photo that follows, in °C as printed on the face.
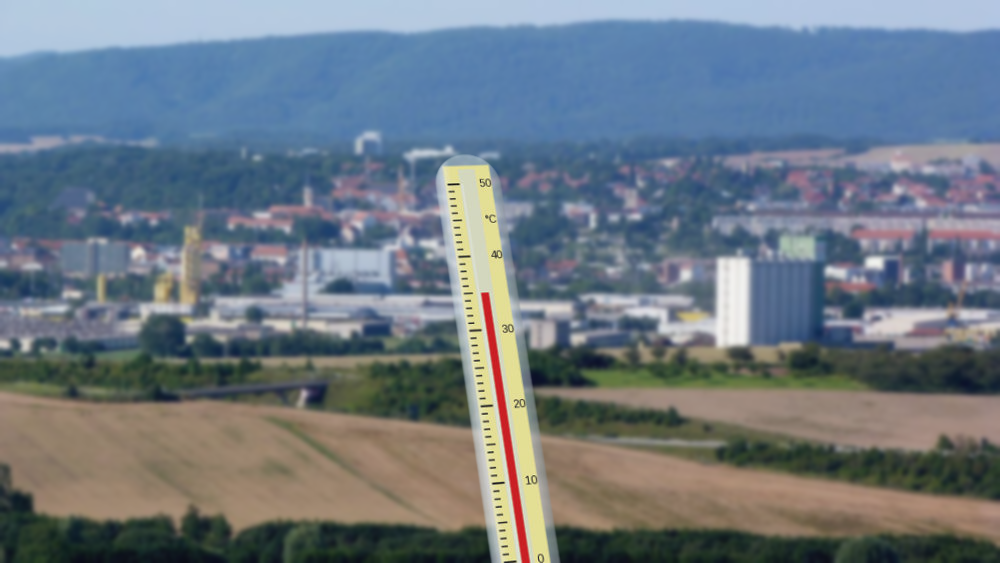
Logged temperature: 35 °C
